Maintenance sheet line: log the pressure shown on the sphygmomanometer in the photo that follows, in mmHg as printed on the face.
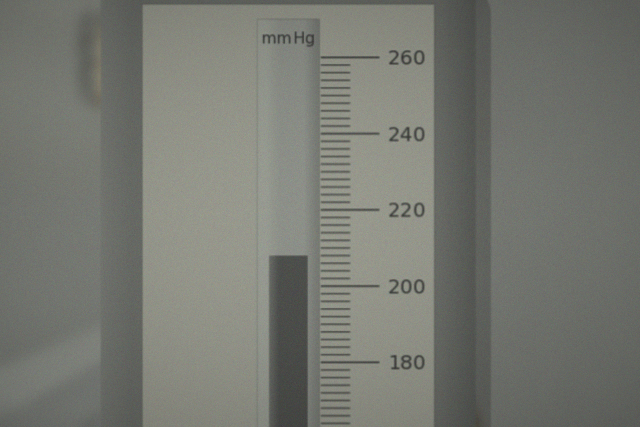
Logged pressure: 208 mmHg
